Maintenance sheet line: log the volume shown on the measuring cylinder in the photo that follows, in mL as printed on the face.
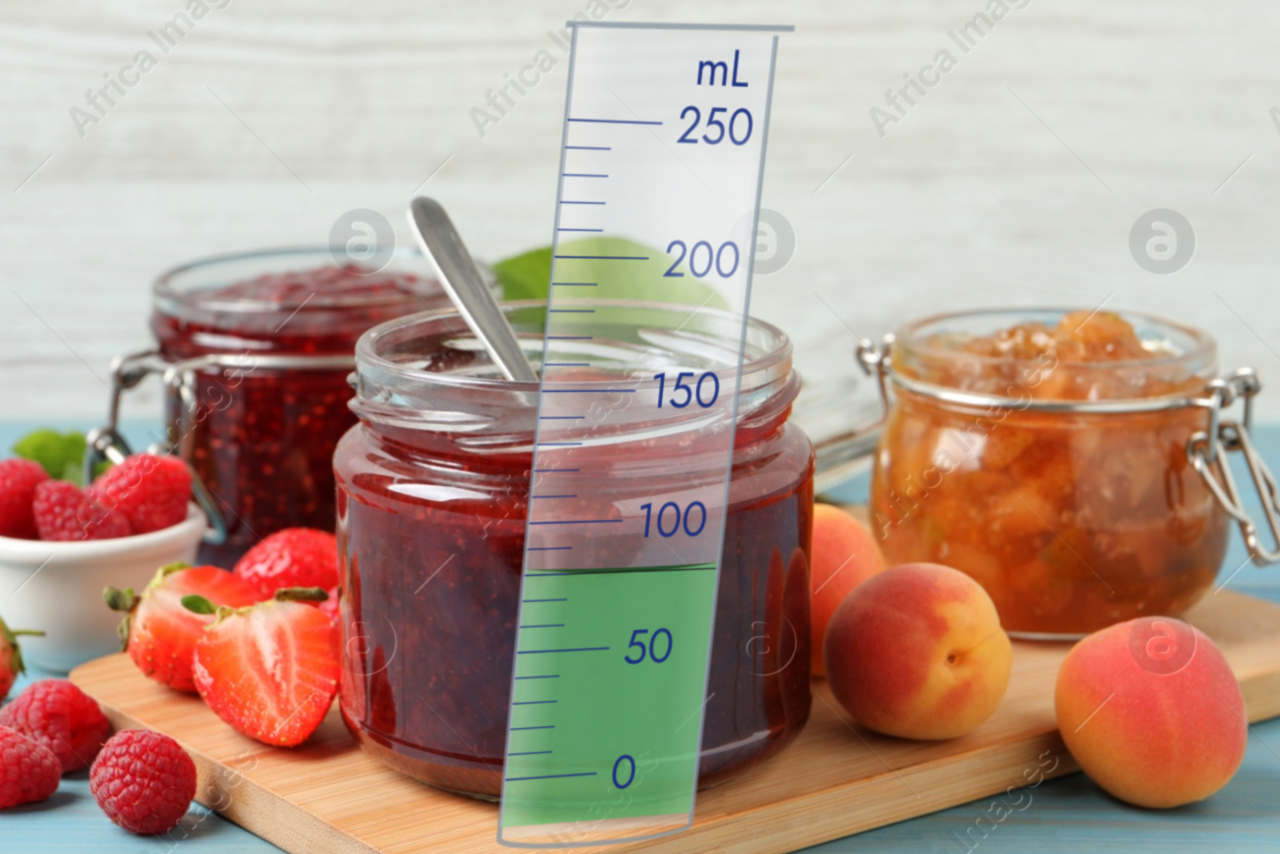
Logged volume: 80 mL
